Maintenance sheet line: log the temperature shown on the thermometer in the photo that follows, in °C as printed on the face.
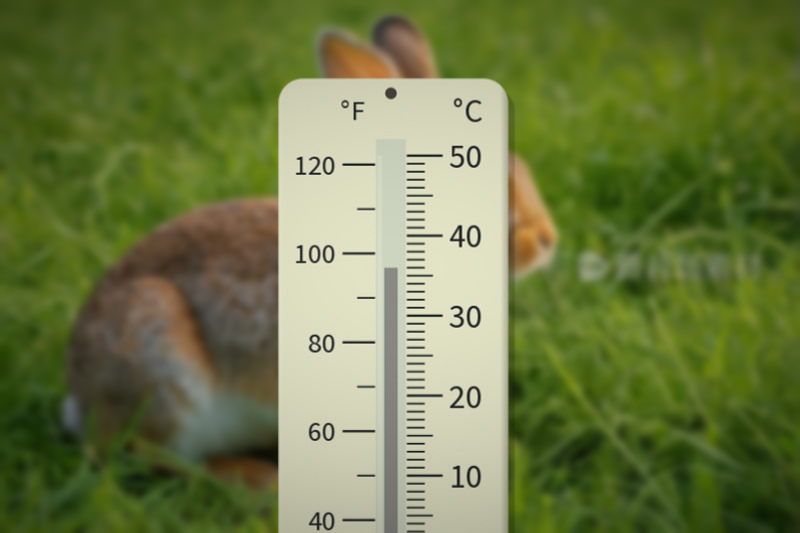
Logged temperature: 36 °C
